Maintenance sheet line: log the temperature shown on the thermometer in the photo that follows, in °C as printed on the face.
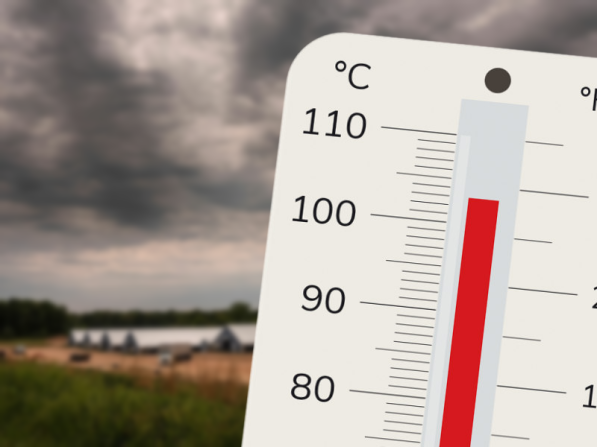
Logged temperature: 103 °C
